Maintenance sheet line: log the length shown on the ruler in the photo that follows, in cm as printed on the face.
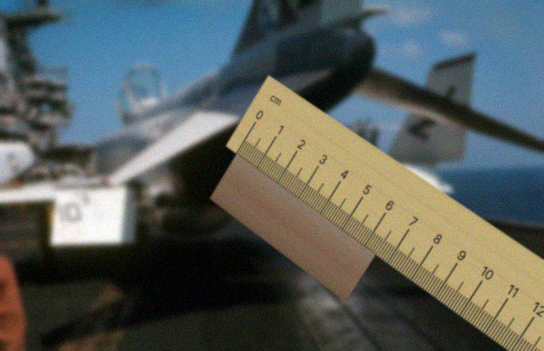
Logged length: 6.5 cm
